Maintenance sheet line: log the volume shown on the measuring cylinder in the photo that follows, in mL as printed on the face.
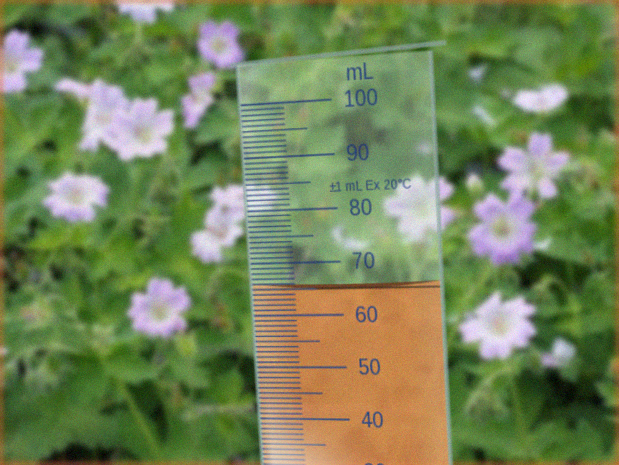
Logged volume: 65 mL
